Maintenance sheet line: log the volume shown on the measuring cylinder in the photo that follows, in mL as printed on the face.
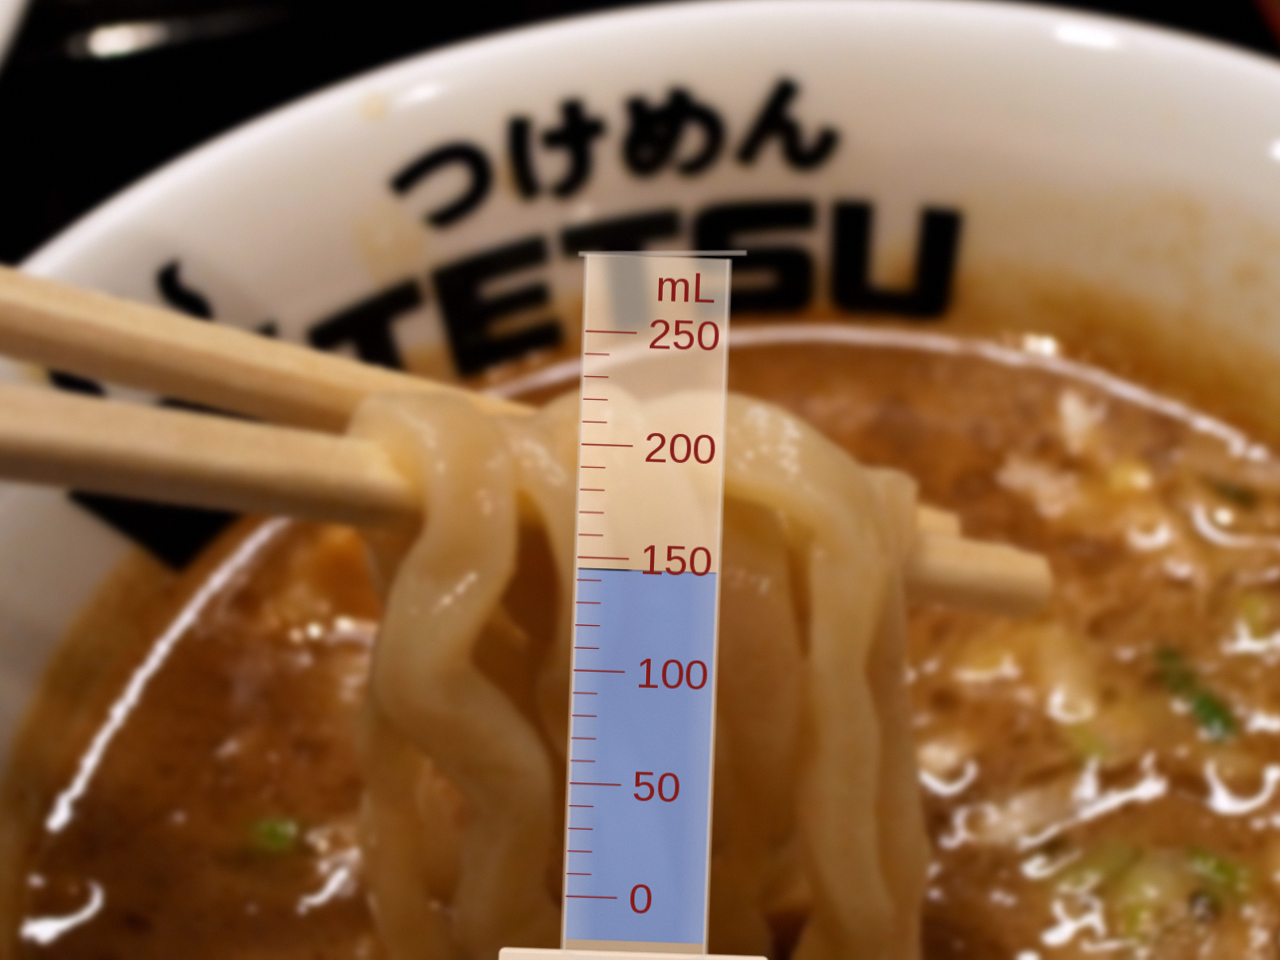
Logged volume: 145 mL
